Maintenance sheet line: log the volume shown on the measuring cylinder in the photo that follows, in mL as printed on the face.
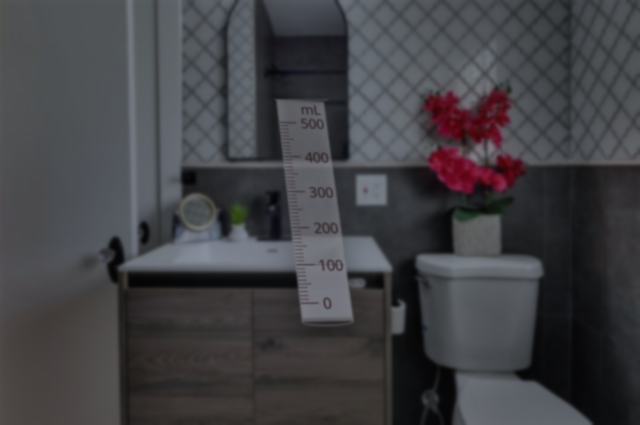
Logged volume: 100 mL
